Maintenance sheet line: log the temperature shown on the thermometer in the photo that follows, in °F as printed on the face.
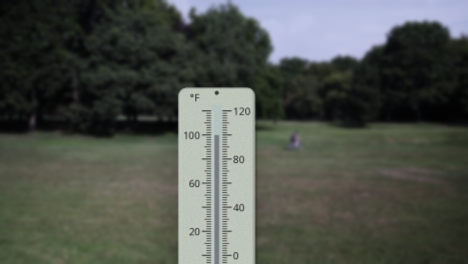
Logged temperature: 100 °F
